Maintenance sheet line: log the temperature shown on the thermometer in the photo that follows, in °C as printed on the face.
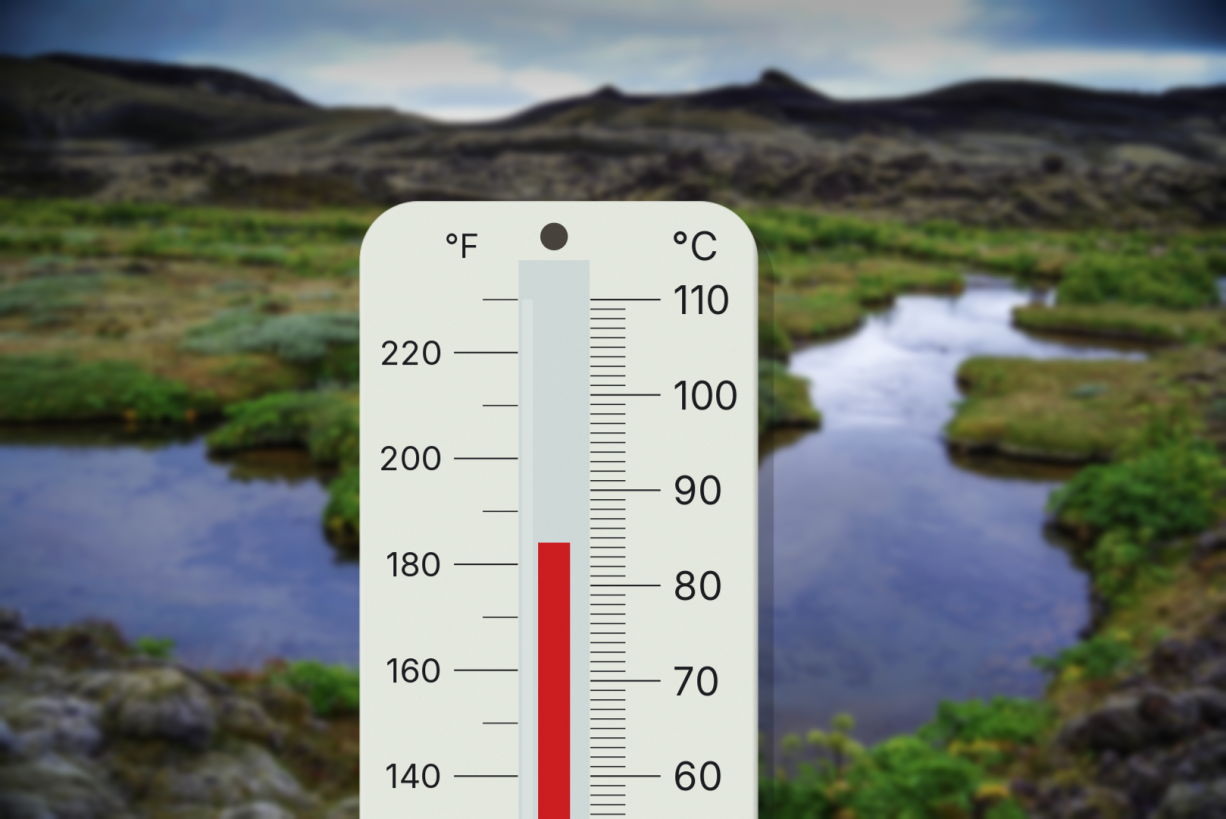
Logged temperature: 84.5 °C
